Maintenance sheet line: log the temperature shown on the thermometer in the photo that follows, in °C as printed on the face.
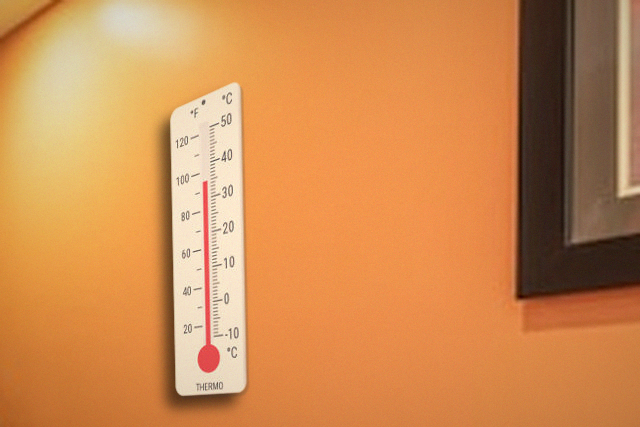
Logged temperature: 35 °C
